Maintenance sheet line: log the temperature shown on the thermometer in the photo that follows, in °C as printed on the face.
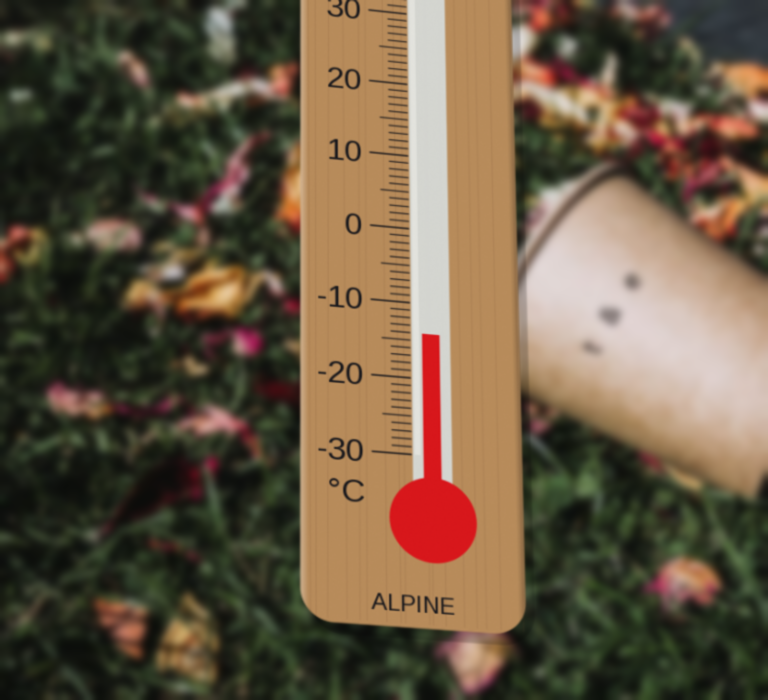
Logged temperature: -14 °C
